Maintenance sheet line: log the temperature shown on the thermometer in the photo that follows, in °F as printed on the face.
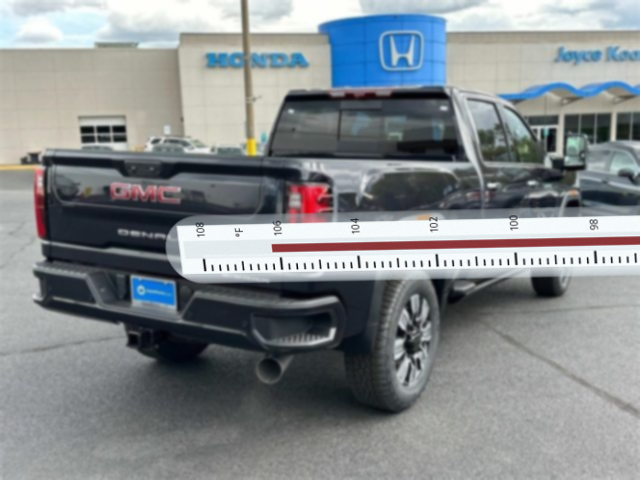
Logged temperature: 106.2 °F
